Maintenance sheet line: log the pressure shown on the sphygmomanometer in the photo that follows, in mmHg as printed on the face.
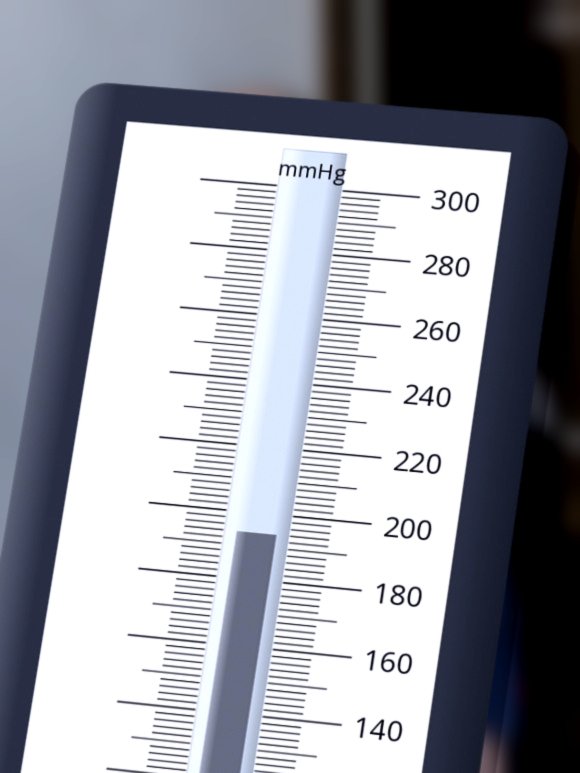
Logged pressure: 194 mmHg
